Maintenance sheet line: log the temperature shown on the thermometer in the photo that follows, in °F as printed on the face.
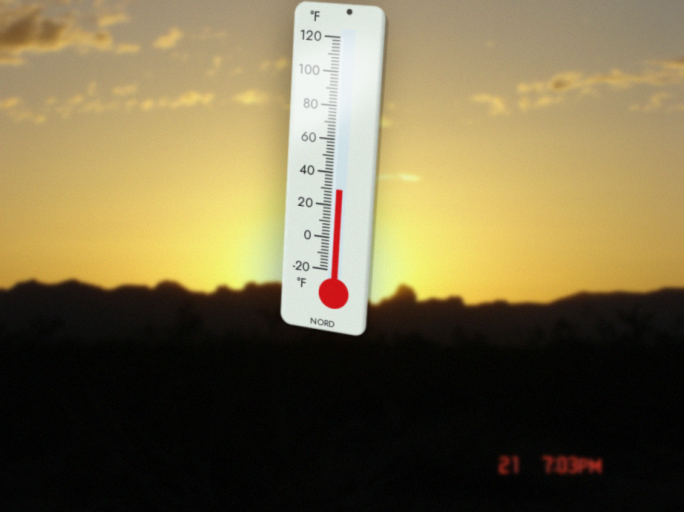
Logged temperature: 30 °F
